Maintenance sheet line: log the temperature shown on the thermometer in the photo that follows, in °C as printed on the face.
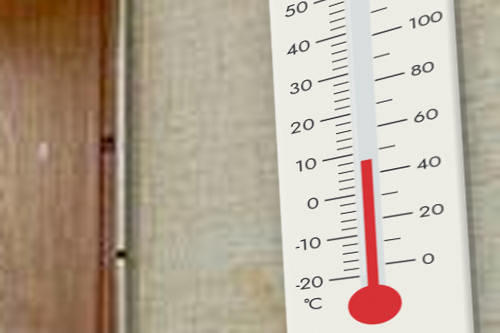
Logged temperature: 8 °C
